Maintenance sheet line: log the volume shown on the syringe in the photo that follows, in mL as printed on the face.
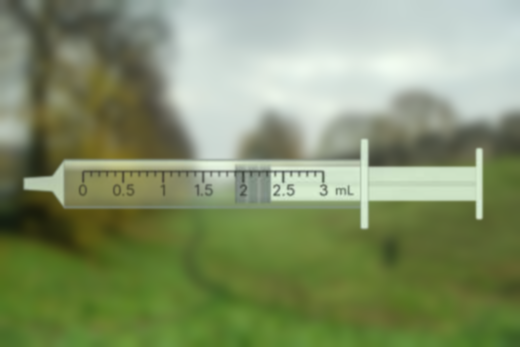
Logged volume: 1.9 mL
